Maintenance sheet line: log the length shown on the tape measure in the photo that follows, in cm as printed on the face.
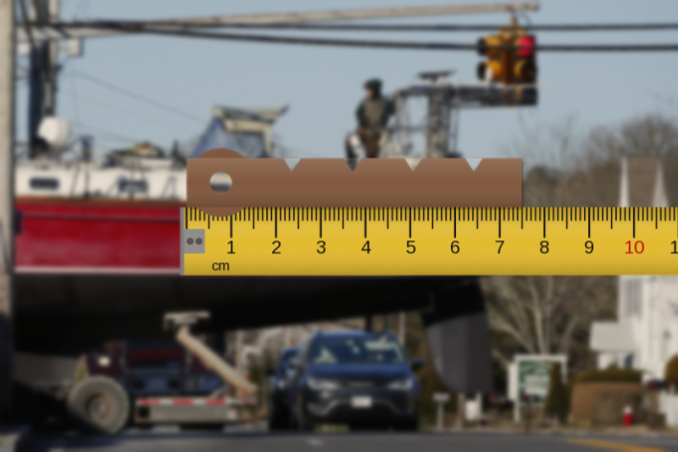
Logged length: 7.5 cm
